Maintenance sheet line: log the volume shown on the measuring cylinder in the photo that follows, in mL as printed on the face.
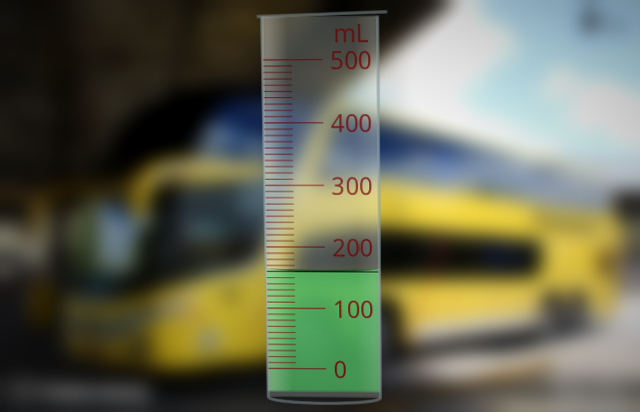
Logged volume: 160 mL
